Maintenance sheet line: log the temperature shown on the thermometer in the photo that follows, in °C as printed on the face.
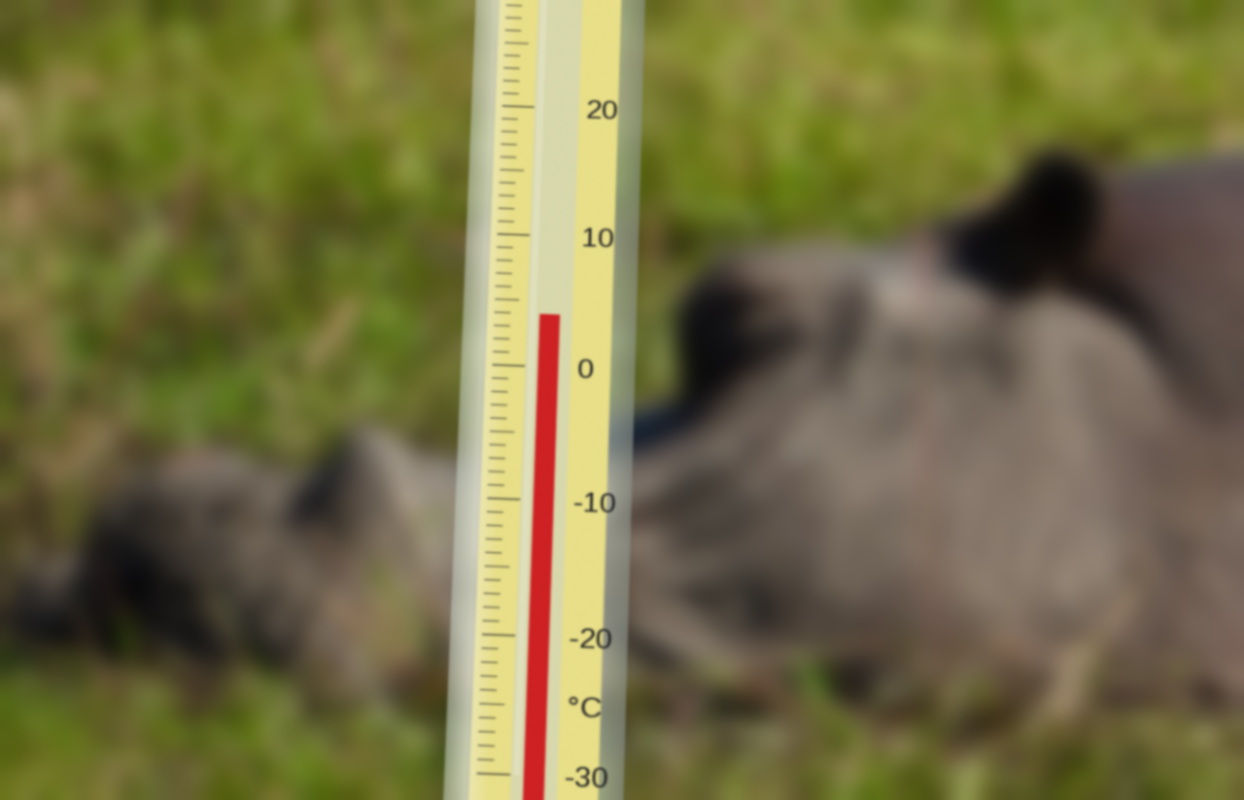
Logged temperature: 4 °C
